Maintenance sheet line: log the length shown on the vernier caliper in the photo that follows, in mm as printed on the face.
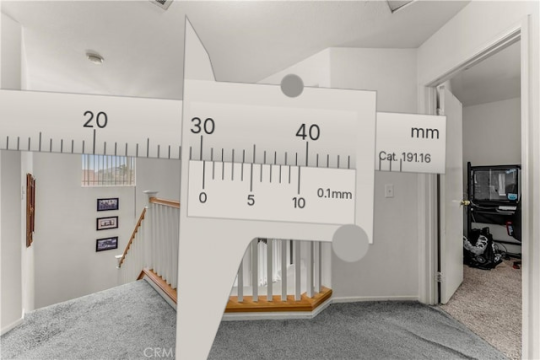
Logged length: 30.3 mm
